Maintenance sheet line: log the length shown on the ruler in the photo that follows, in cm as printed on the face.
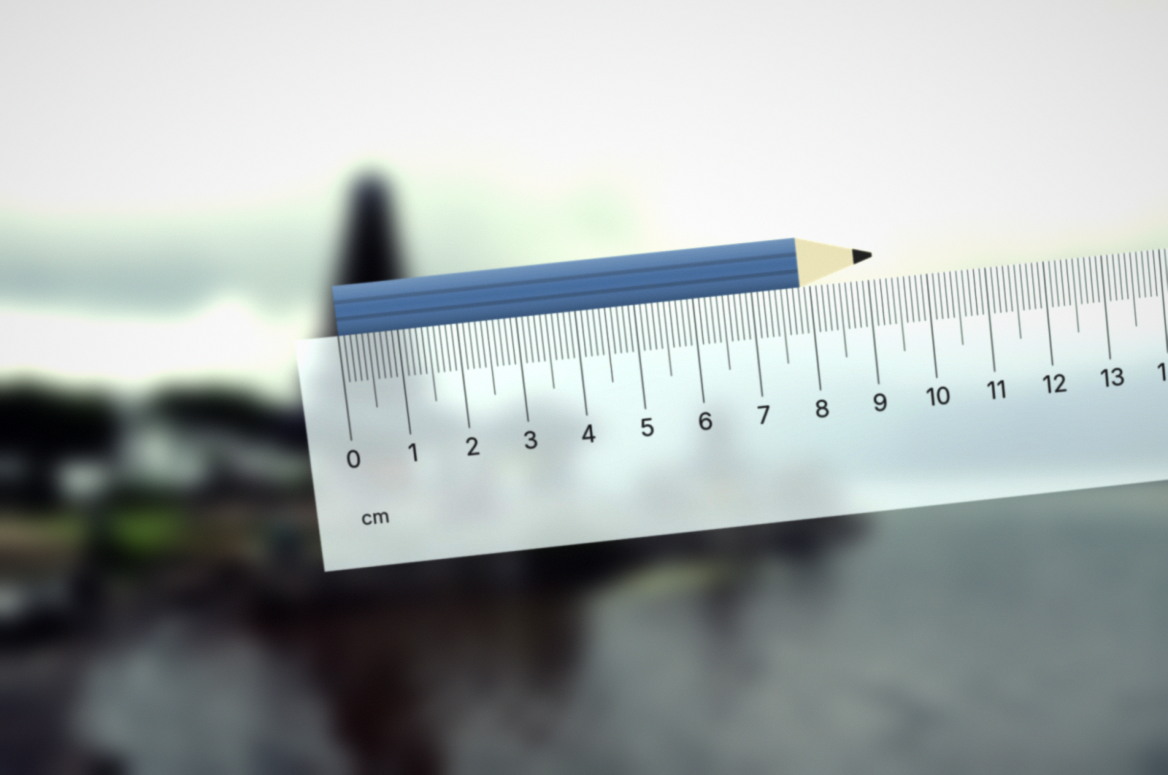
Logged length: 9.1 cm
